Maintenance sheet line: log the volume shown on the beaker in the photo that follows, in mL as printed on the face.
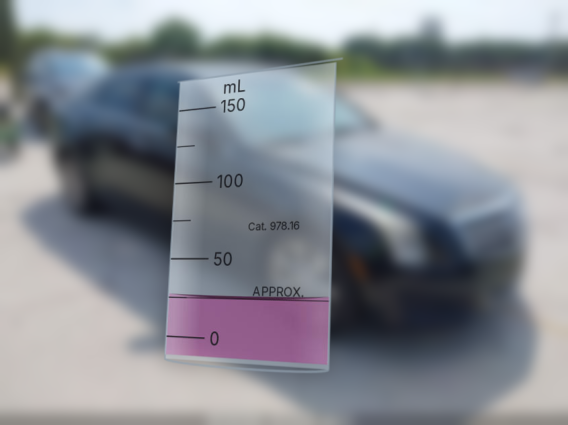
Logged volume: 25 mL
